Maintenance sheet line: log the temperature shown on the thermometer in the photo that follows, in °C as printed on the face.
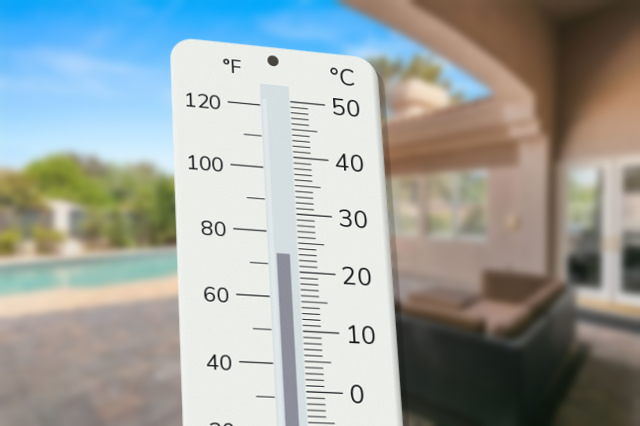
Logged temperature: 23 °C
